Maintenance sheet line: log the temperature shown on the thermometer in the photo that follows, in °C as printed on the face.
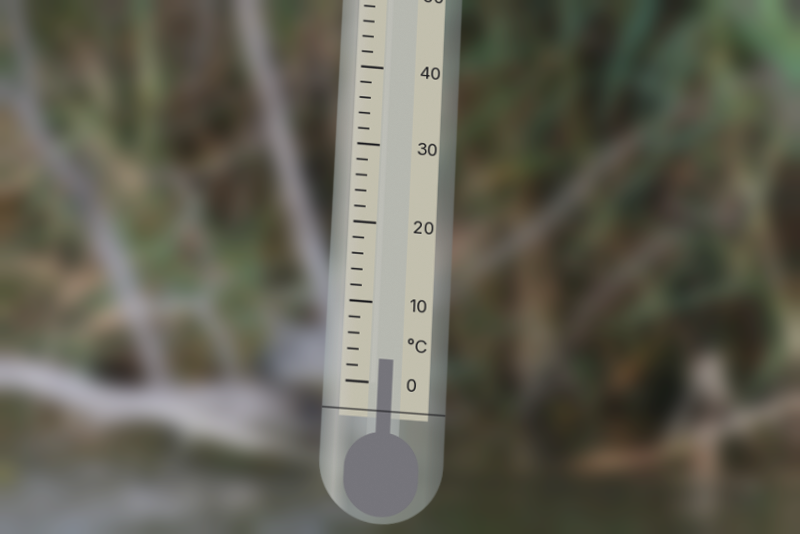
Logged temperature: 3 °C
